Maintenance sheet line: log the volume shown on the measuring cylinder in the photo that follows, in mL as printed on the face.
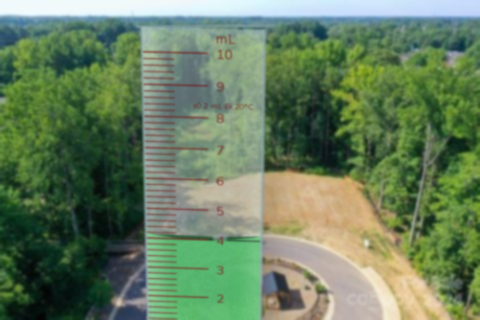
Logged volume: 4 mL
